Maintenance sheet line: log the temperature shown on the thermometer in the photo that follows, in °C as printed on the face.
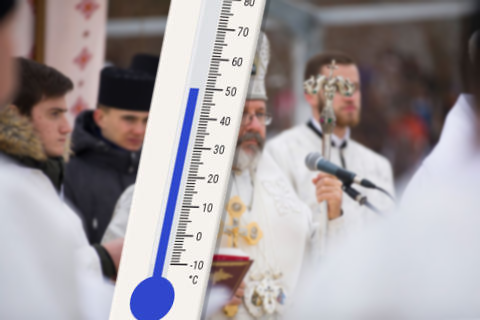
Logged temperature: 50 °C
